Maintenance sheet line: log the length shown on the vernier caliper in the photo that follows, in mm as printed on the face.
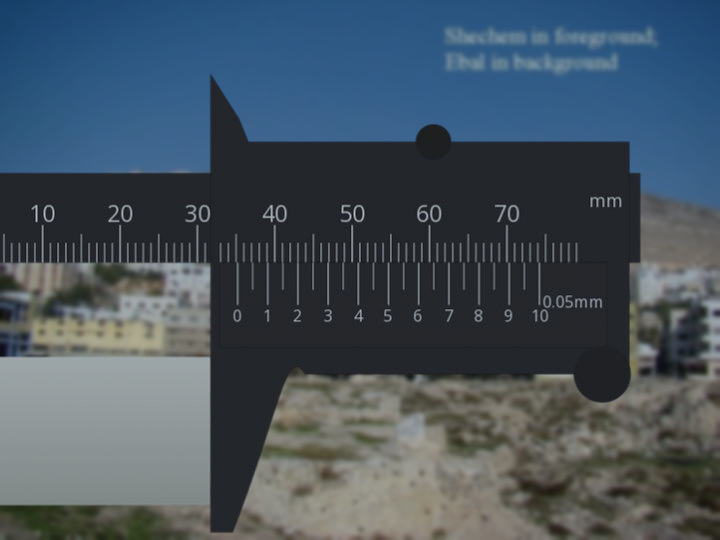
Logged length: 35.2 mm
